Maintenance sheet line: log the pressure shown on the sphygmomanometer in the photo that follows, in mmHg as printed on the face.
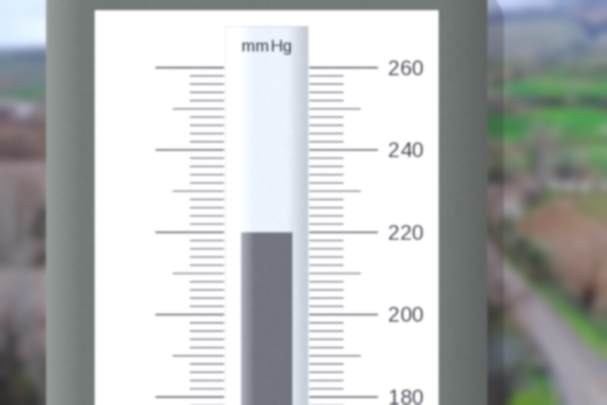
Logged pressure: 220 mmHg
